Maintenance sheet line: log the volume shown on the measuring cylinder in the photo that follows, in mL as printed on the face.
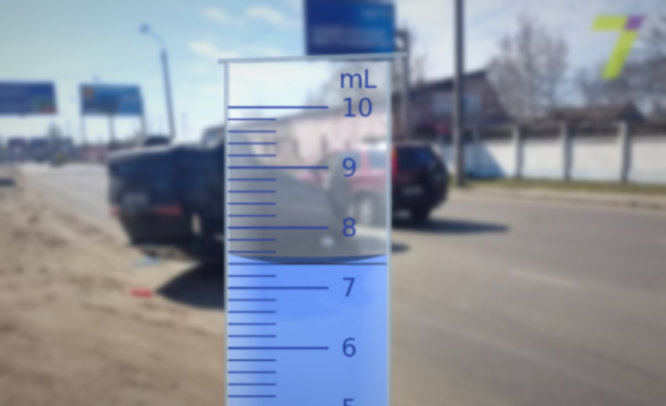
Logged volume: 7.4 mL
